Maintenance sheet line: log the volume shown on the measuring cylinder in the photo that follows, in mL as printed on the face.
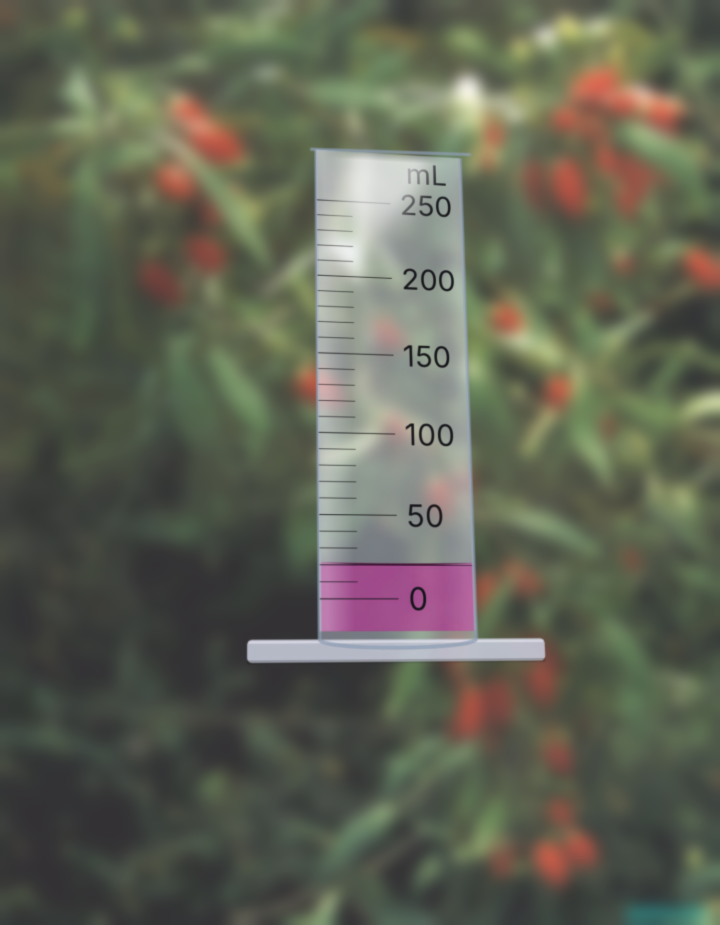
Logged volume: 20 mL
